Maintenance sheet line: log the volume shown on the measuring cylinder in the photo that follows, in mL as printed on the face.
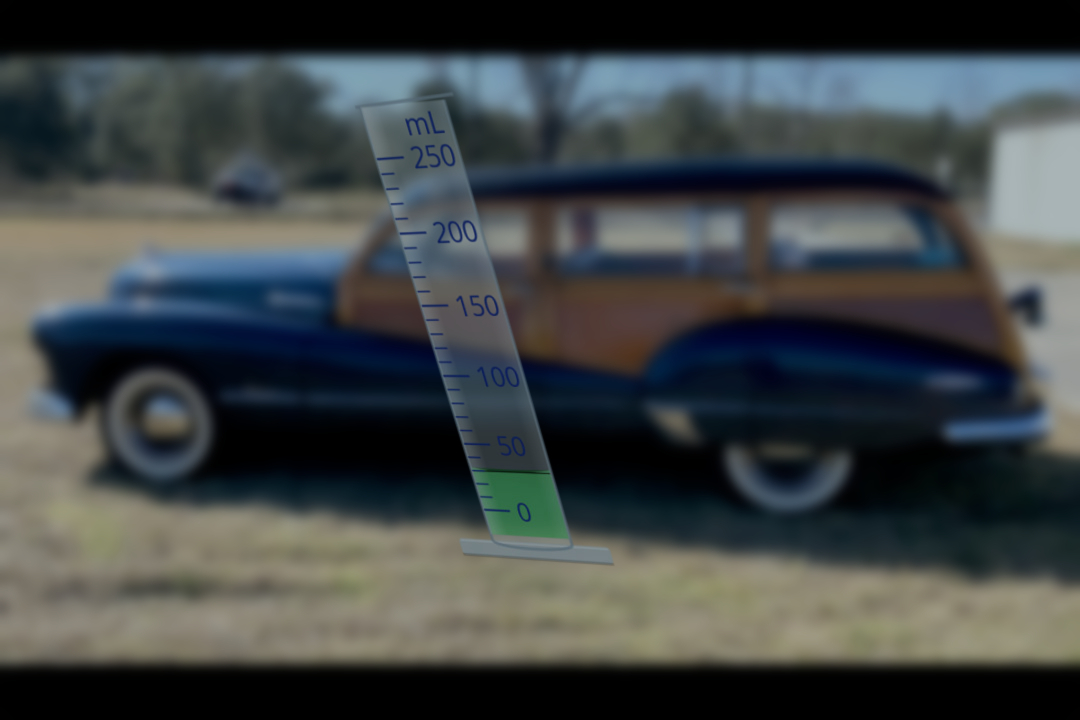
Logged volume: 30 mL
